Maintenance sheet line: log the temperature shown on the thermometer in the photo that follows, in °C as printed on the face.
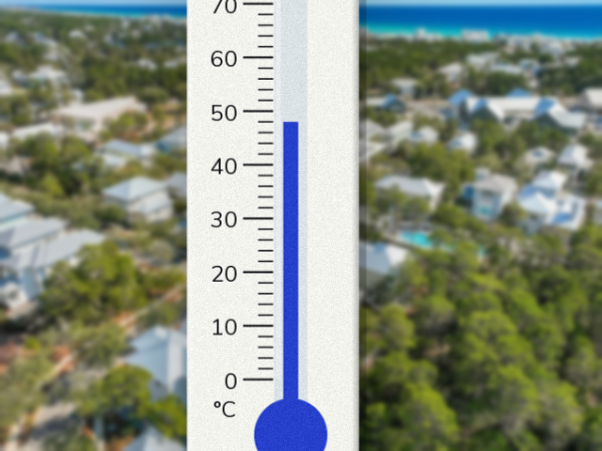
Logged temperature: 48 °C
